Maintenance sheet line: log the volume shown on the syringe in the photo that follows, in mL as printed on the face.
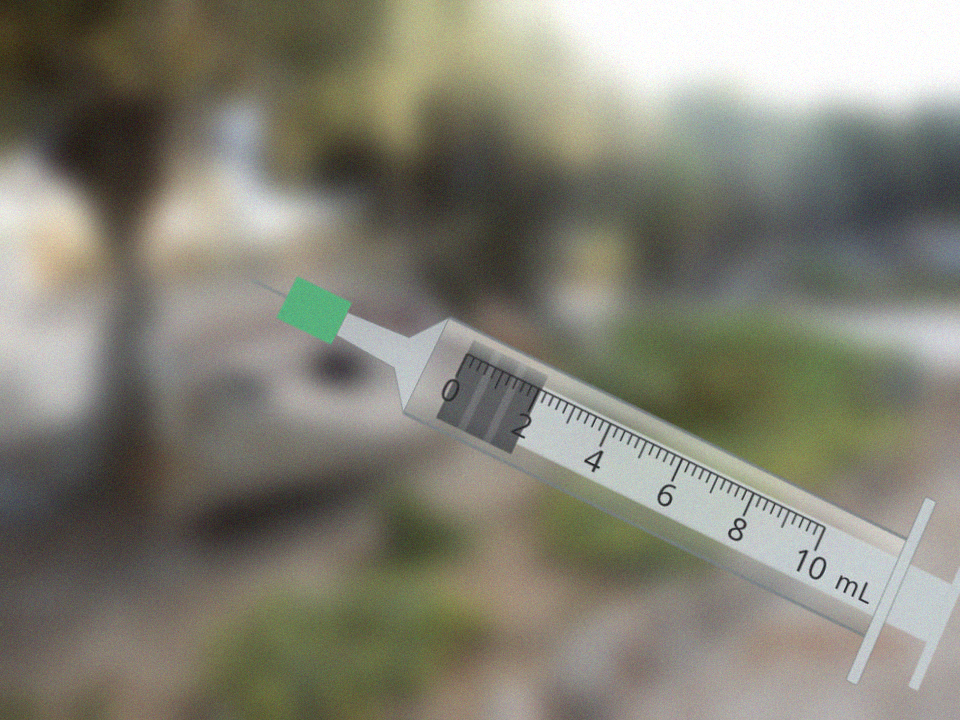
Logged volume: 0 mL
